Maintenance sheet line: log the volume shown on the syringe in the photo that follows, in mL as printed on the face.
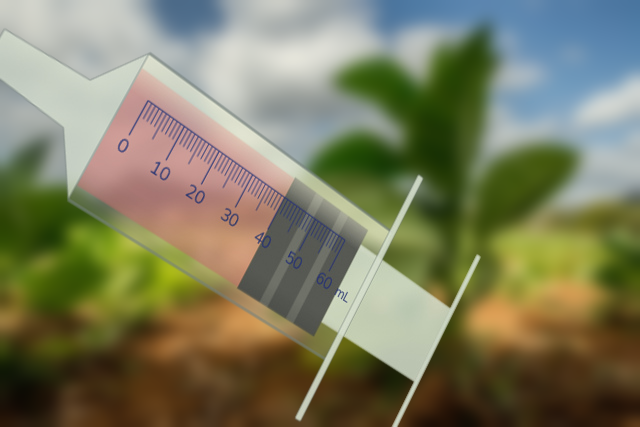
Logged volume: 40 mL
